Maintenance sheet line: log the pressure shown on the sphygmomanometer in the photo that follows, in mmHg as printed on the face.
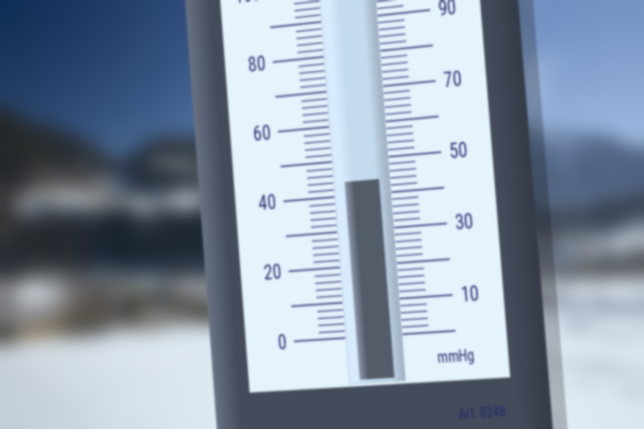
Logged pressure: 44 mmHg
